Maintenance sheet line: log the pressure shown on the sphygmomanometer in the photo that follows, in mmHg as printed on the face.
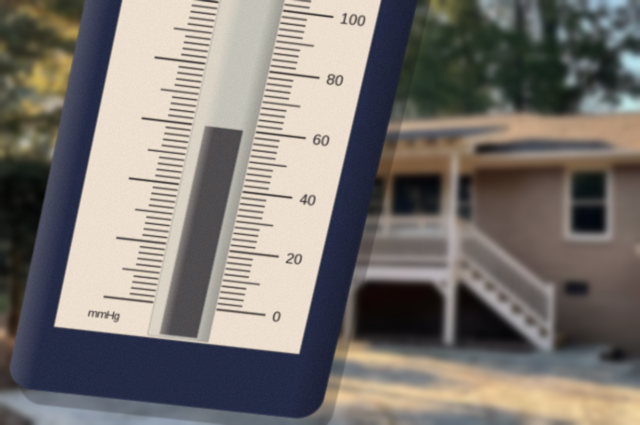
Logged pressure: 60 mmHg
